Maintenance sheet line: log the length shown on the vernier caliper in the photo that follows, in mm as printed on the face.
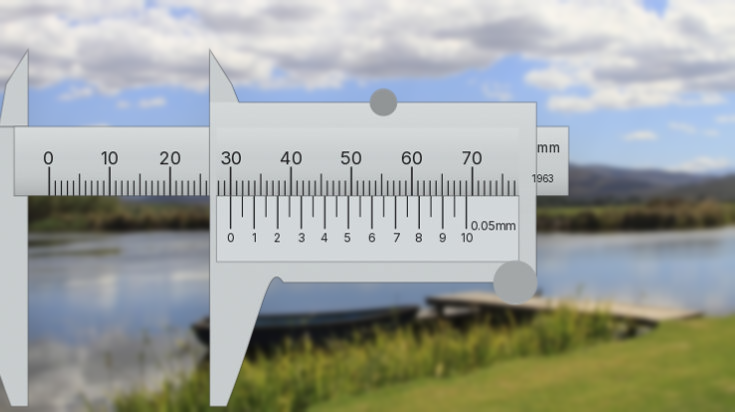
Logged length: 30.0 mm
